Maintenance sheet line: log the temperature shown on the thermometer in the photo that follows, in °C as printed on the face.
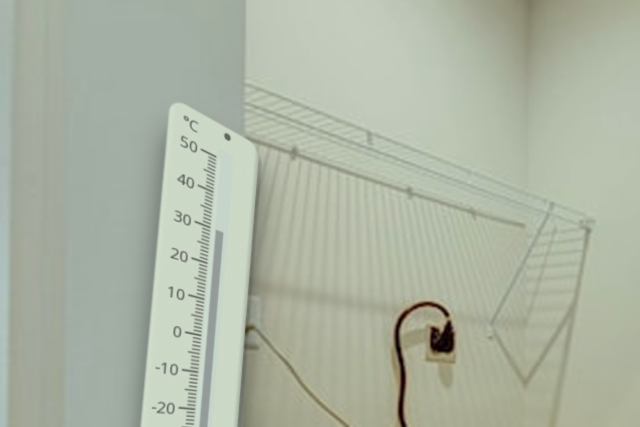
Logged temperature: 30 °C
